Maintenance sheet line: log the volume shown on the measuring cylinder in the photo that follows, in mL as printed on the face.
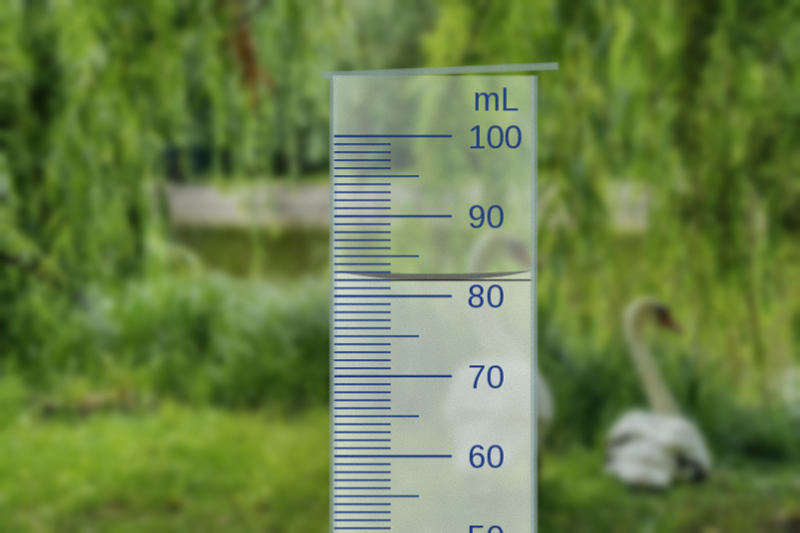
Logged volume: 82 mL
